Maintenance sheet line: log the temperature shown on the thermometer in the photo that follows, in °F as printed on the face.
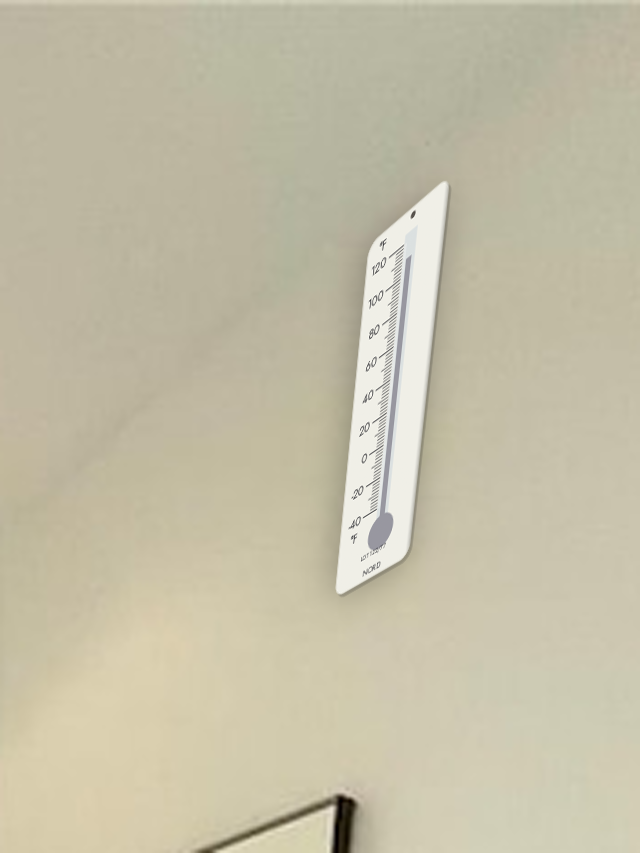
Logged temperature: 110 °F
